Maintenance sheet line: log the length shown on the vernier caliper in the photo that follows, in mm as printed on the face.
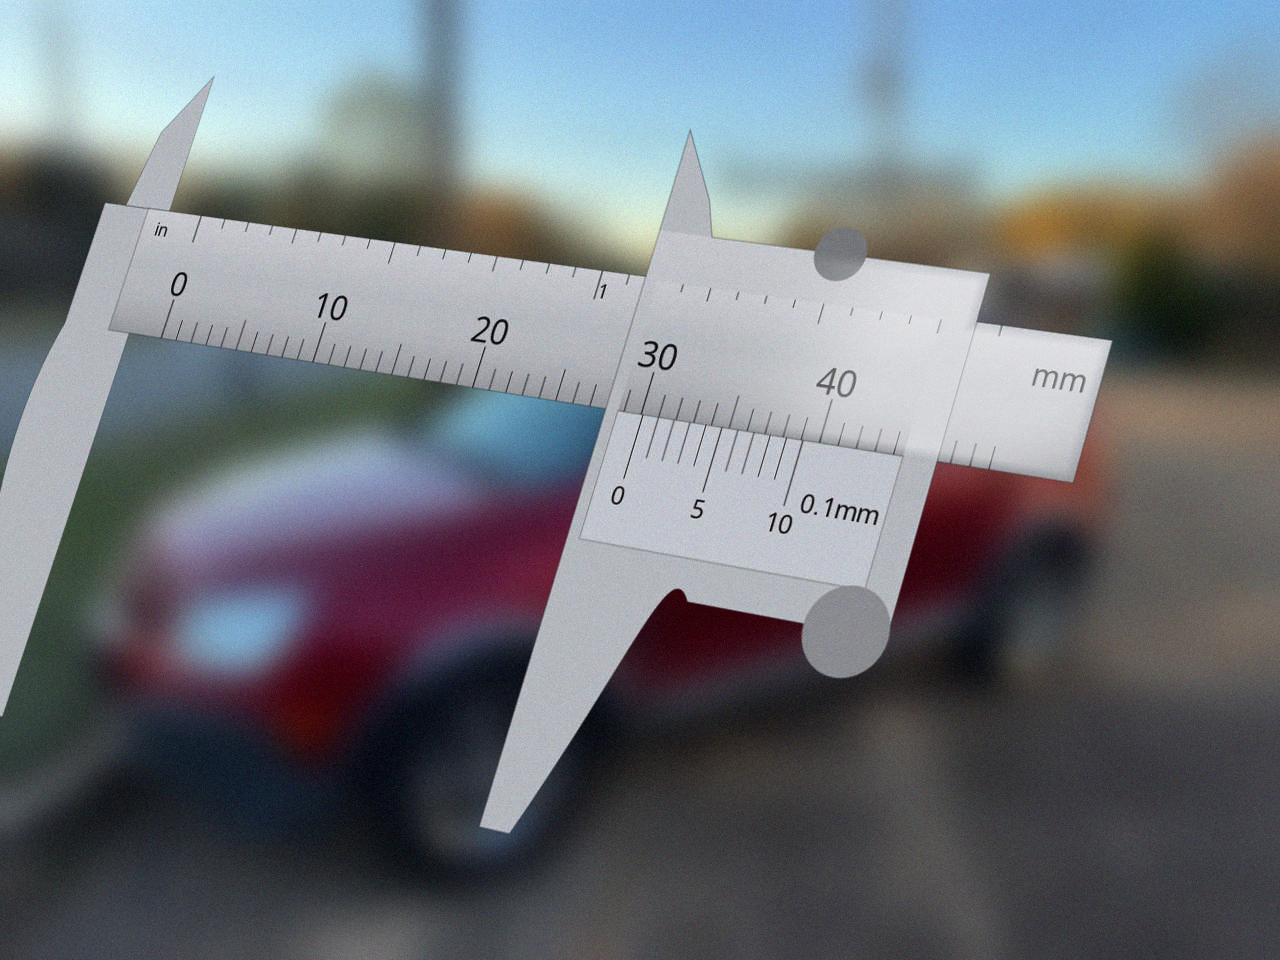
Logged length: 30.1 mm
